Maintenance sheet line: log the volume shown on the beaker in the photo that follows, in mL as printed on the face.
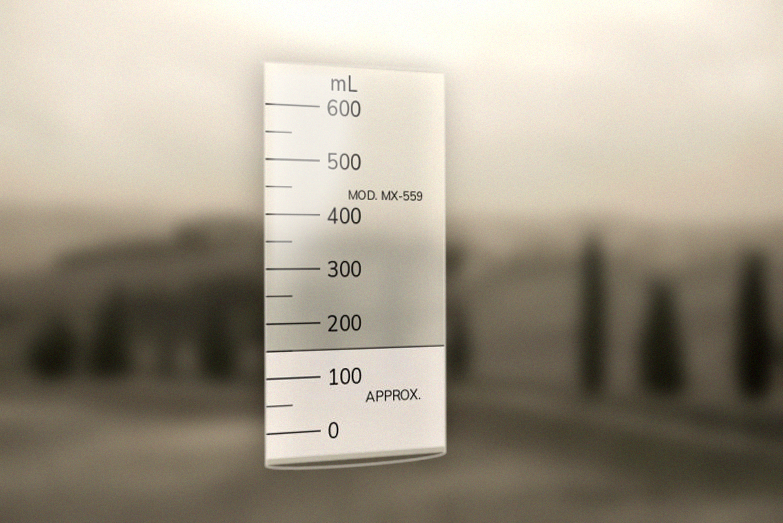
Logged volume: 150 mL
